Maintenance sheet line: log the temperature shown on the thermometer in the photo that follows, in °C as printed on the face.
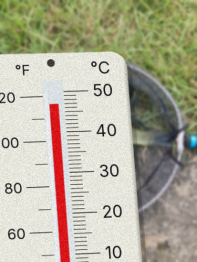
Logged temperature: 47 °C
